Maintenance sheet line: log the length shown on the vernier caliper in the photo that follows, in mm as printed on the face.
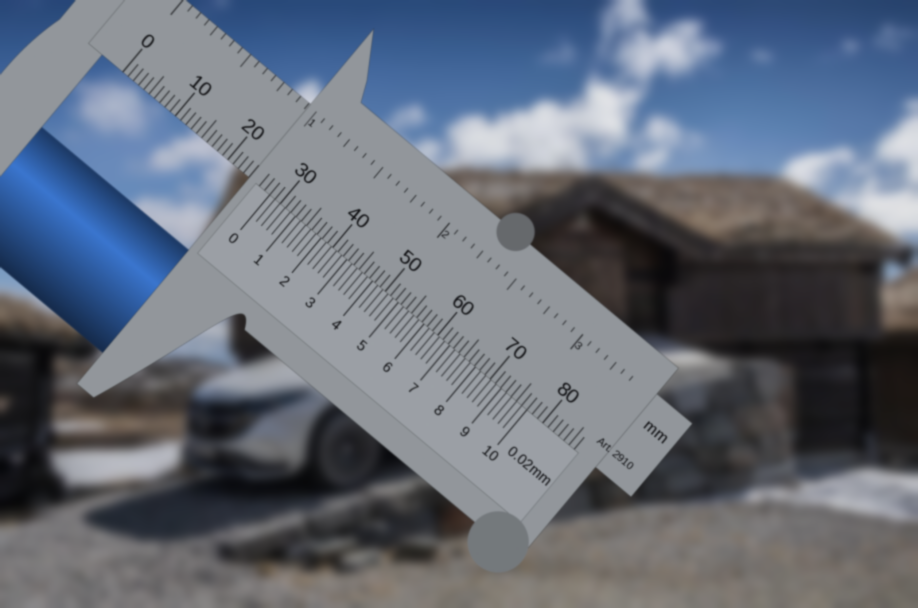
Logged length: 28.0 mm
